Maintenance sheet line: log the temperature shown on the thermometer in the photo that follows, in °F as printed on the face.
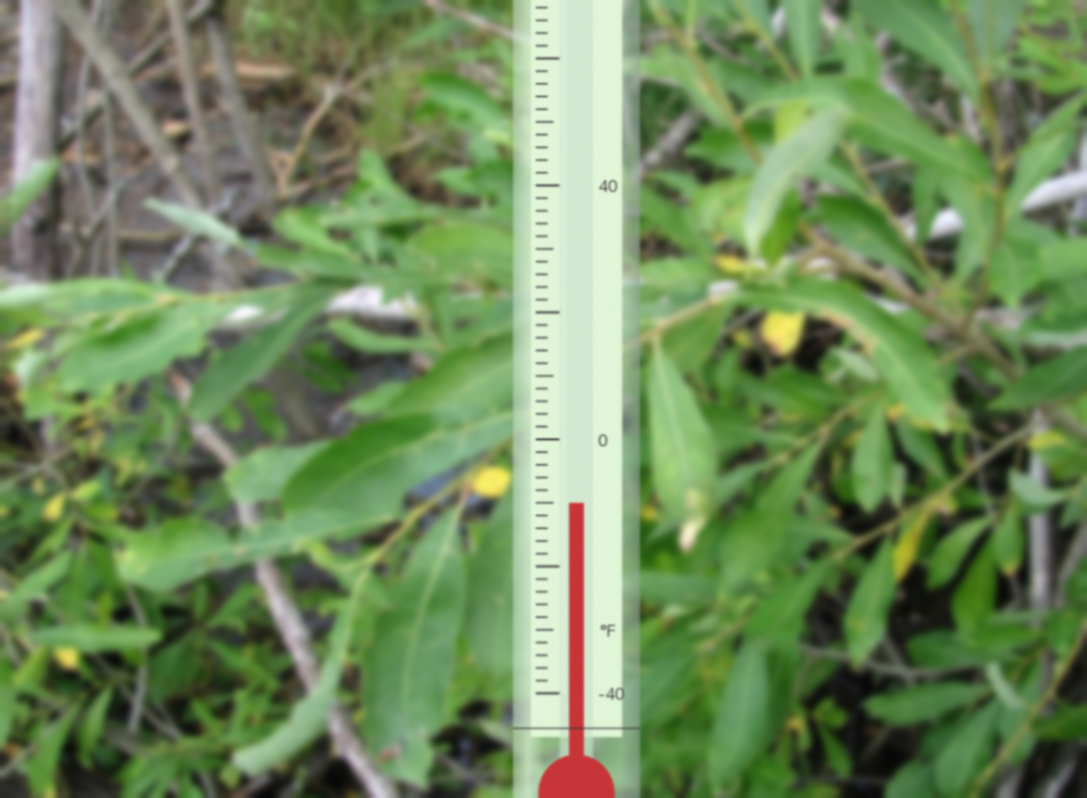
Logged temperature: -10 °F
